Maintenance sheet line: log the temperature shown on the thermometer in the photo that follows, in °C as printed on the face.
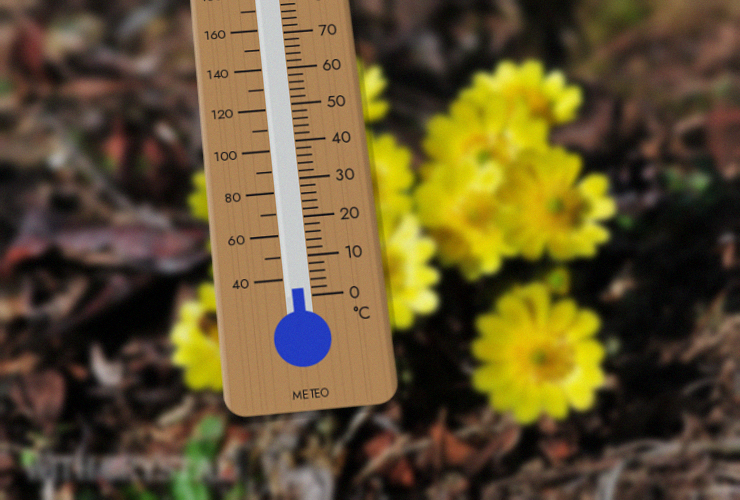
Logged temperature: 2 °C
